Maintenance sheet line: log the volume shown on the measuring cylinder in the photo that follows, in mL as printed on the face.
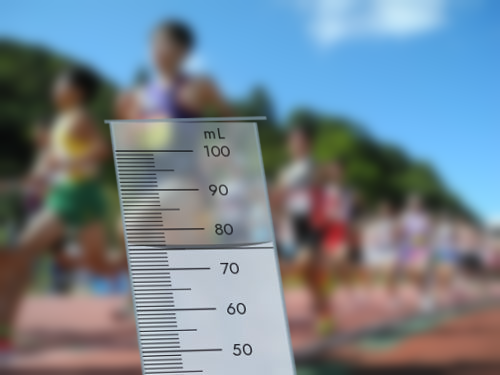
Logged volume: 75 mL
